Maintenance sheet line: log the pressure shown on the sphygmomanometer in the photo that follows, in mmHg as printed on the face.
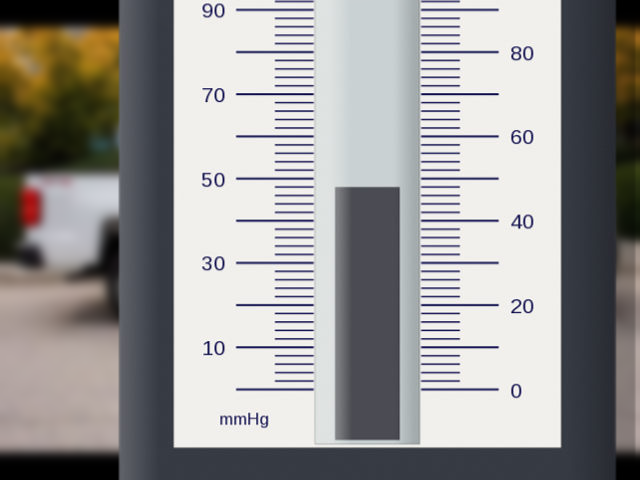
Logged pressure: 48 mmHg
